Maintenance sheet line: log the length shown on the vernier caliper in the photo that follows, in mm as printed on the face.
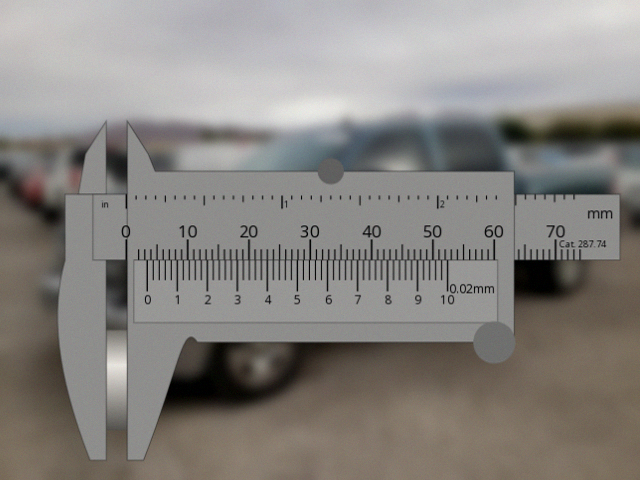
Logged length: 3.4 mm
